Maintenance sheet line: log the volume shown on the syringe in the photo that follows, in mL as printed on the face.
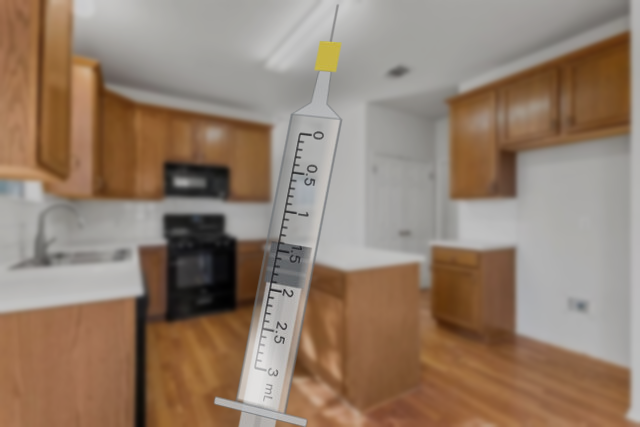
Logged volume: 1.4 mL
